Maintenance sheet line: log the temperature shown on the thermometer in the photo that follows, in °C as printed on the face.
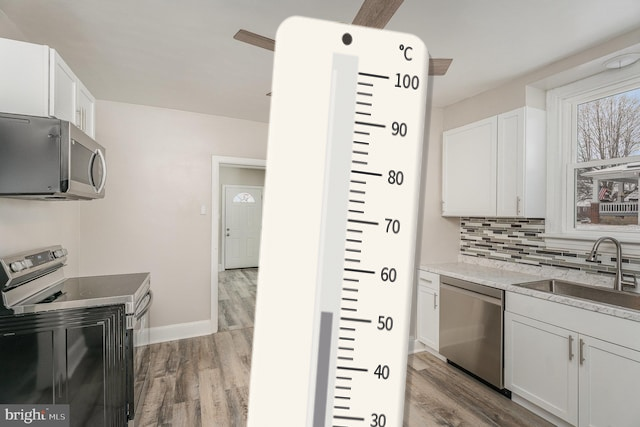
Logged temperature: 51 °C
